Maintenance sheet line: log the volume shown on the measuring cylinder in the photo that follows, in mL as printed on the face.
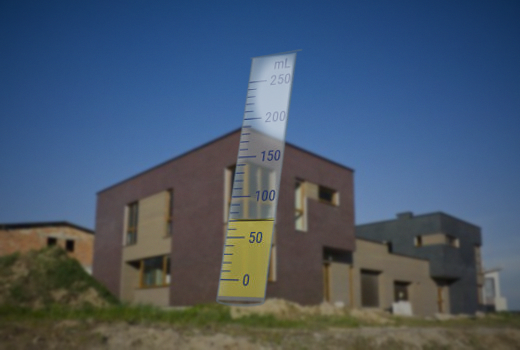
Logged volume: 70 mL
